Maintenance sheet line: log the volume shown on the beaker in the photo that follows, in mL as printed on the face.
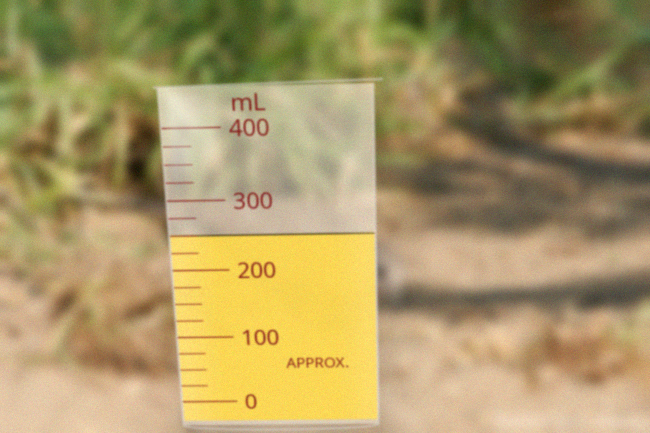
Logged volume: 250 mL
